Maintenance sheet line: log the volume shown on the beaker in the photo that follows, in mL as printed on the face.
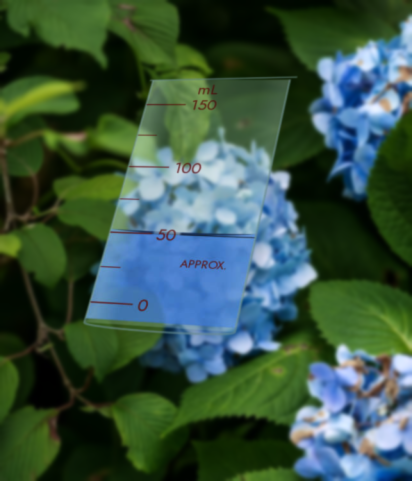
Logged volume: 50 mL
